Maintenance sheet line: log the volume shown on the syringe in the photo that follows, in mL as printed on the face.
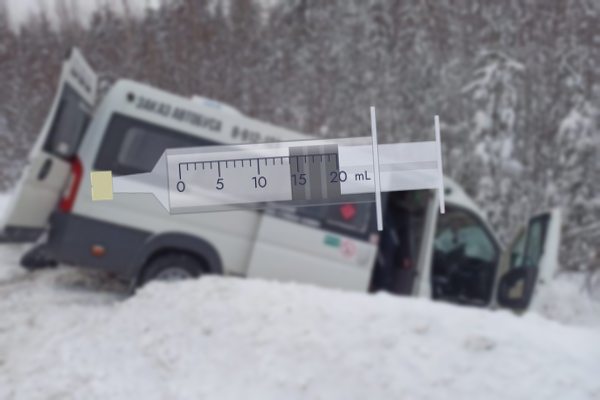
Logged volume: 14 mL
